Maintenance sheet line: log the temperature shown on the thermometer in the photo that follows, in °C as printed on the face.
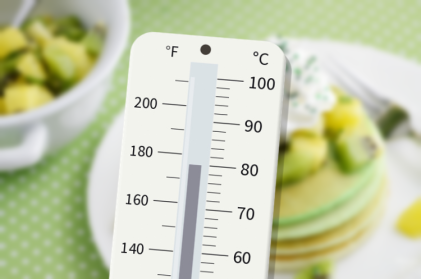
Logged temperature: 80 °C
